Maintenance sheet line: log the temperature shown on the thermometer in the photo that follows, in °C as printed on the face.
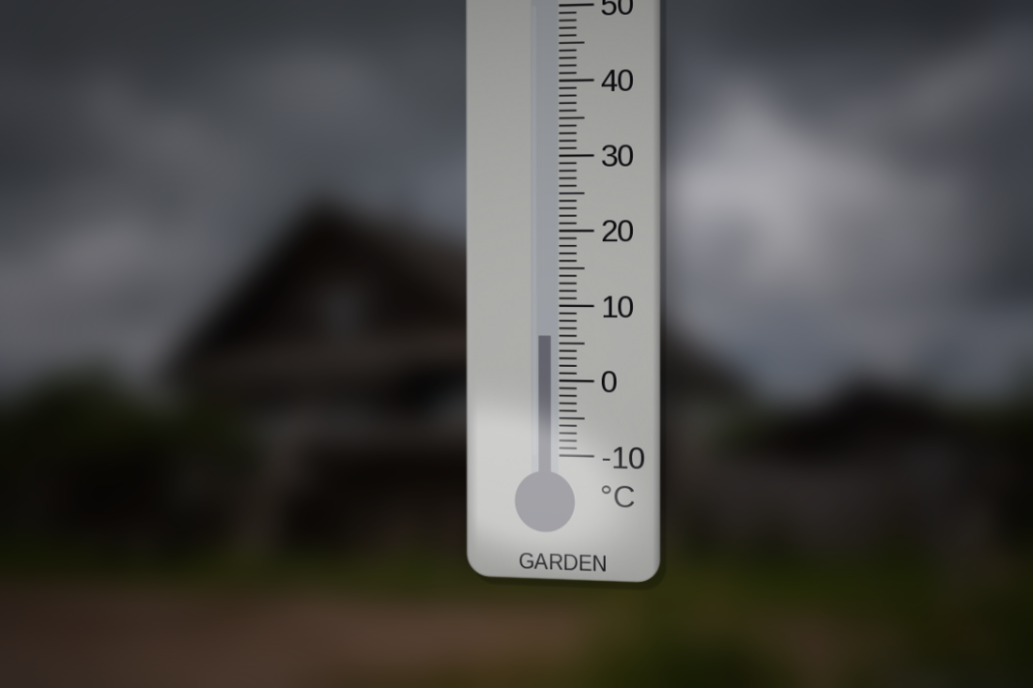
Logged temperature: 6 °C
